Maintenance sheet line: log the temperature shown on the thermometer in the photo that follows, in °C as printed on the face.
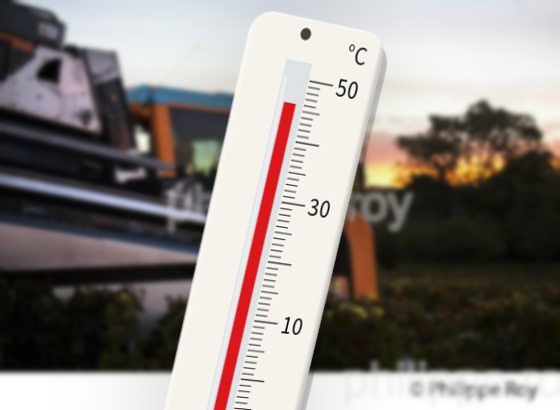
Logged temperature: 46 °C
